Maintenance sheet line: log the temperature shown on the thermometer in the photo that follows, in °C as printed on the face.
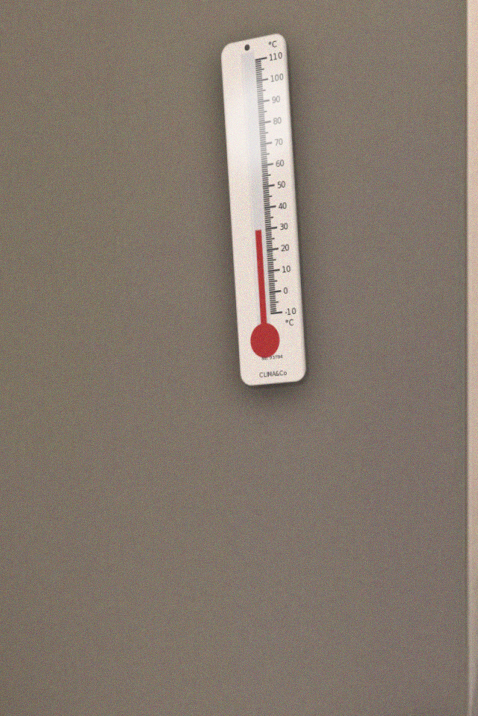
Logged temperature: 30 °C
